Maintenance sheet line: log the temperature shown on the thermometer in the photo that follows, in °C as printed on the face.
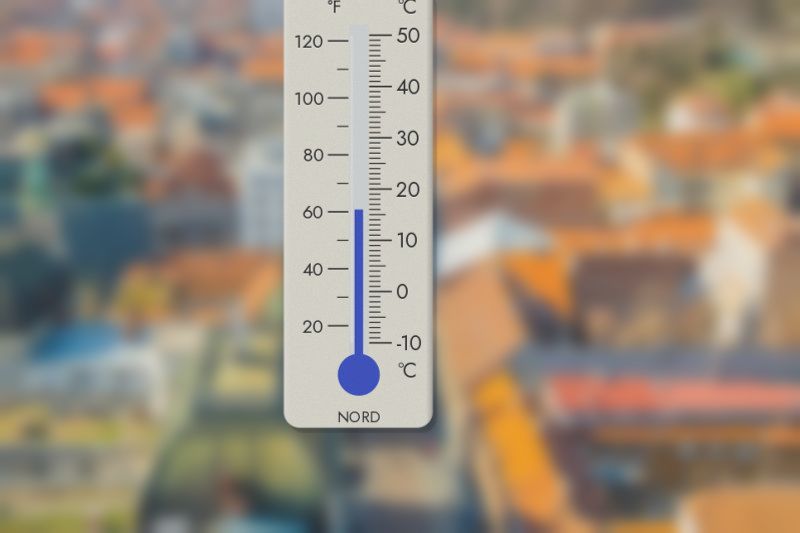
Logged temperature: 16 °C
